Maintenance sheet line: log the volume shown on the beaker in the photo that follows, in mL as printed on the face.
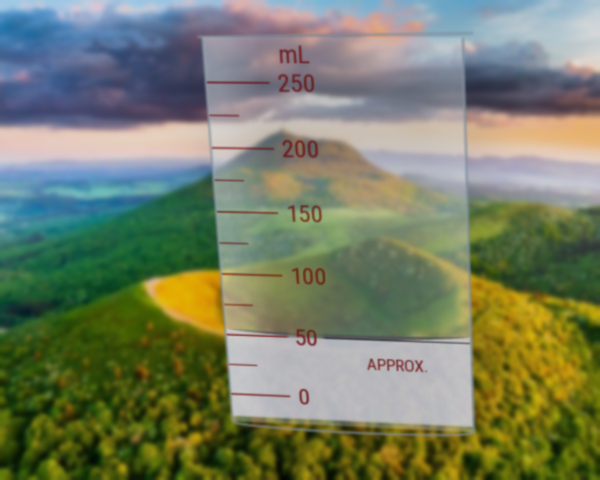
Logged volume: 50 mL
